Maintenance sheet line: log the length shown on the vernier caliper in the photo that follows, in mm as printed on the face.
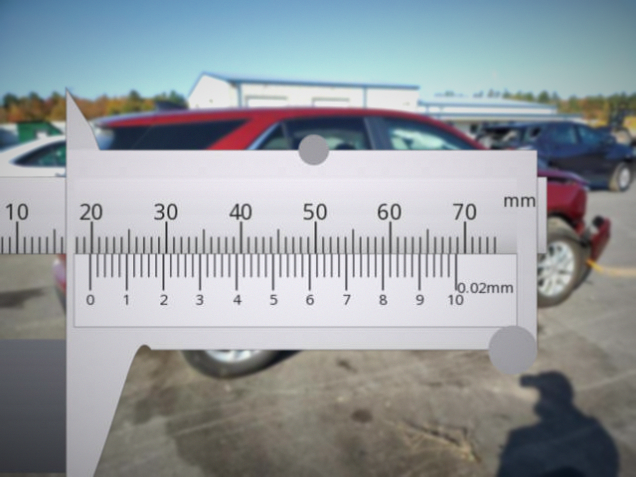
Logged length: 19.8 mm
